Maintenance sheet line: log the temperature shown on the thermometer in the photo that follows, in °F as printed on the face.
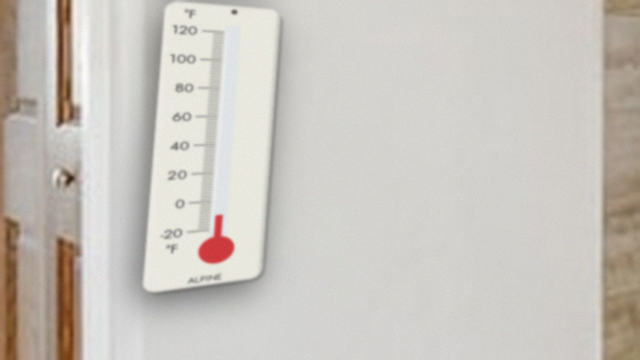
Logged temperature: -10 °F
